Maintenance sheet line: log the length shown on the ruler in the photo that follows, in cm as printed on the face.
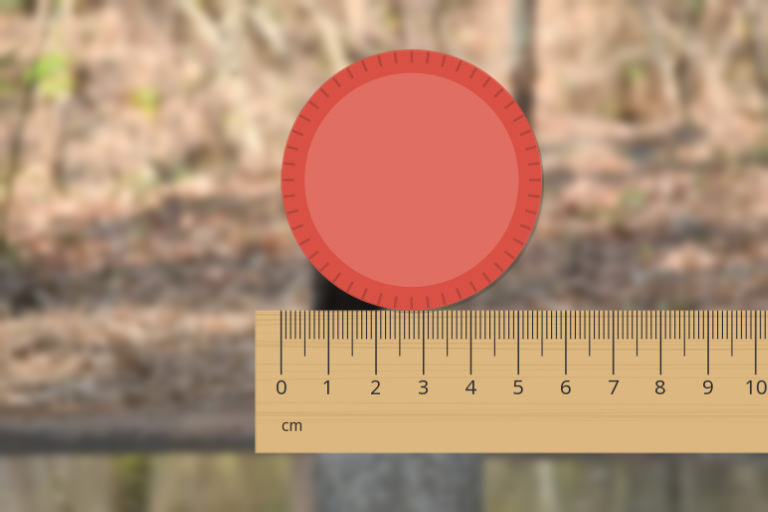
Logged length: 5.5 cm
